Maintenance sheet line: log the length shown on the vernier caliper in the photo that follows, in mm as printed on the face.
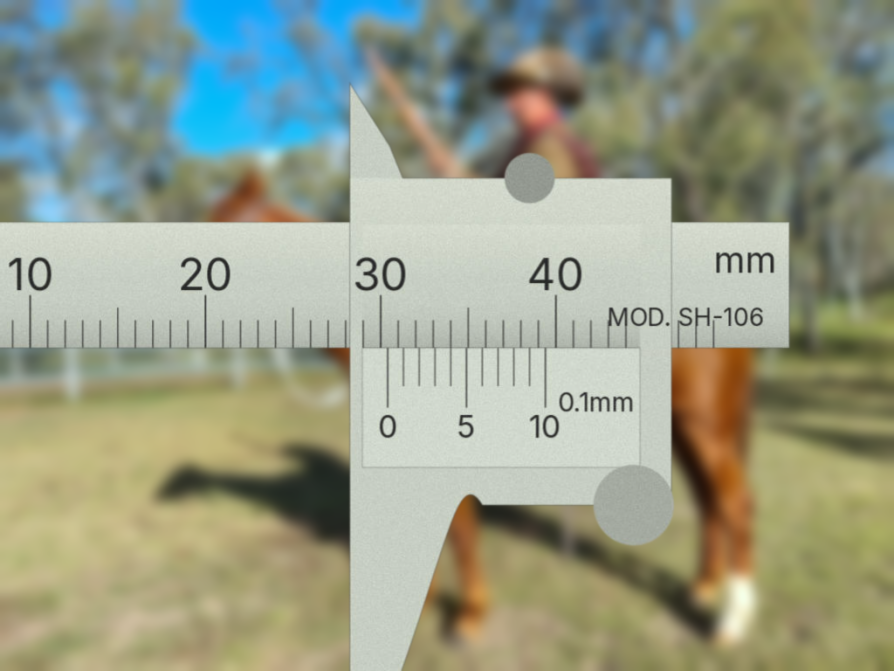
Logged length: 30.4 mm
